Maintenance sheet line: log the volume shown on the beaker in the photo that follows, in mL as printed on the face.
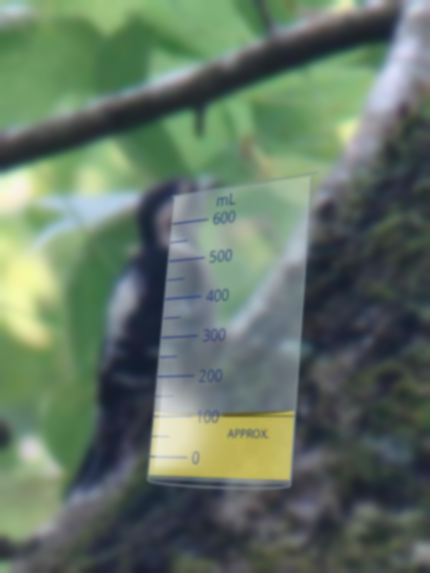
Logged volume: 100 mL
